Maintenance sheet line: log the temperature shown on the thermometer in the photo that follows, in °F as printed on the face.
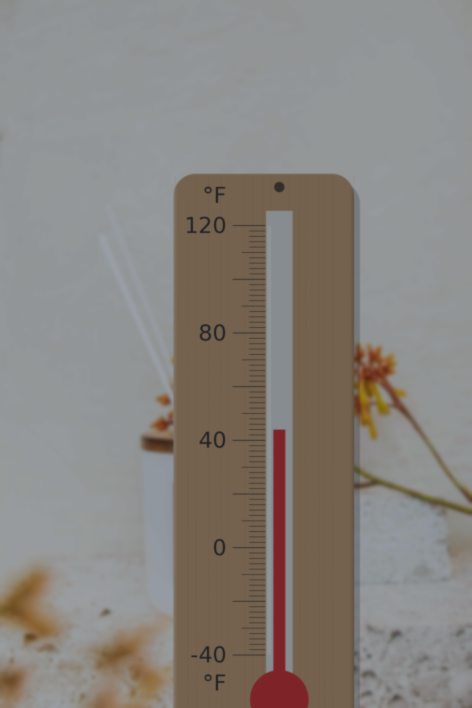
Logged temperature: 44 °F
